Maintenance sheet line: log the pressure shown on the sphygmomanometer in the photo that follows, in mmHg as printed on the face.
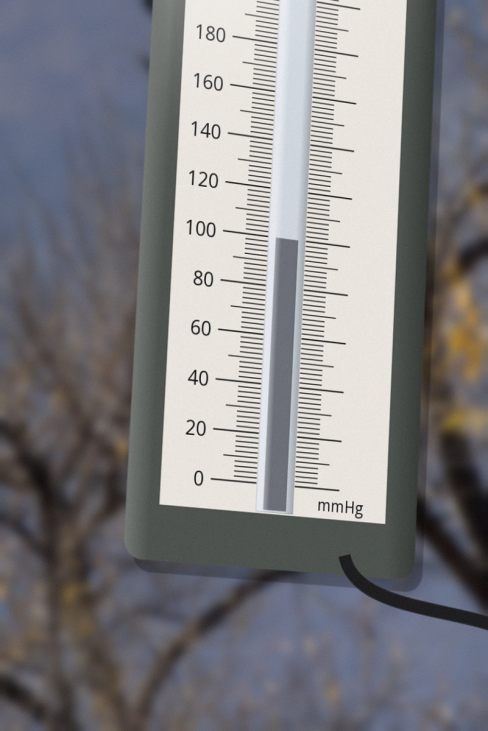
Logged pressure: 100 mmHg
